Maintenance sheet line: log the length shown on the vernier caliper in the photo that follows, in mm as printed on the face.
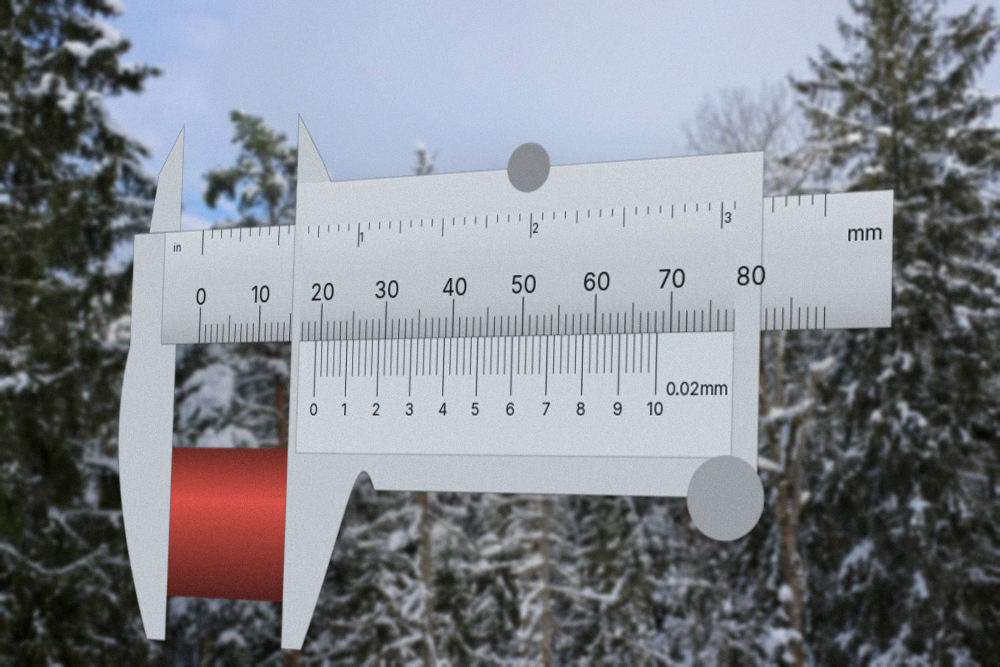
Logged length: 19.2 mm
